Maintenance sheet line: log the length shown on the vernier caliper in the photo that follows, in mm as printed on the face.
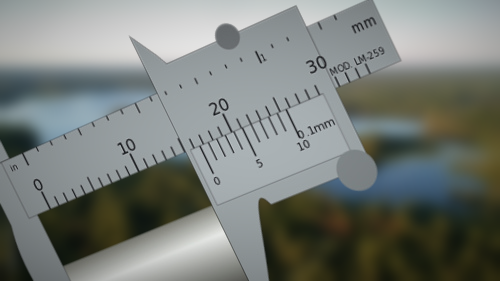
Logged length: 16.6 mm
